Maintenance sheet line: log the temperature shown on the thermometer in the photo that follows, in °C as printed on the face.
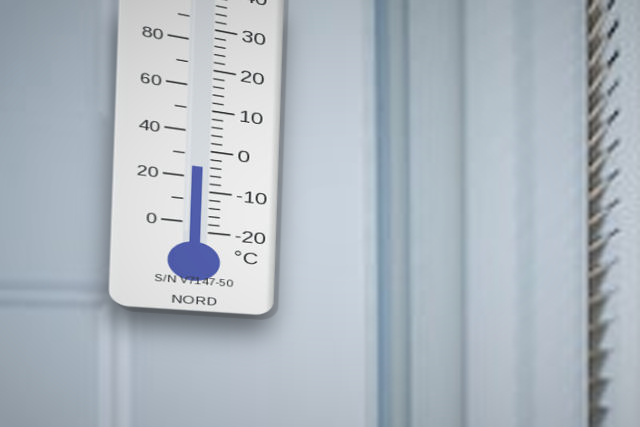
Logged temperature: -4 °C
